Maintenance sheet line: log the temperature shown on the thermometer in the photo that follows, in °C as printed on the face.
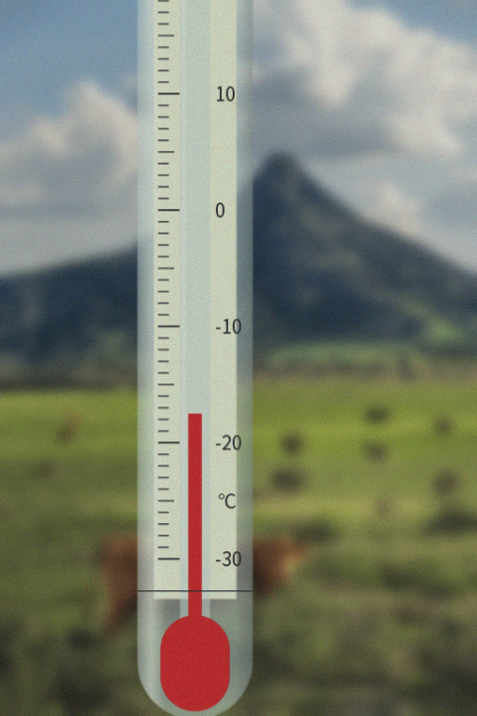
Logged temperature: -17.5 °C
